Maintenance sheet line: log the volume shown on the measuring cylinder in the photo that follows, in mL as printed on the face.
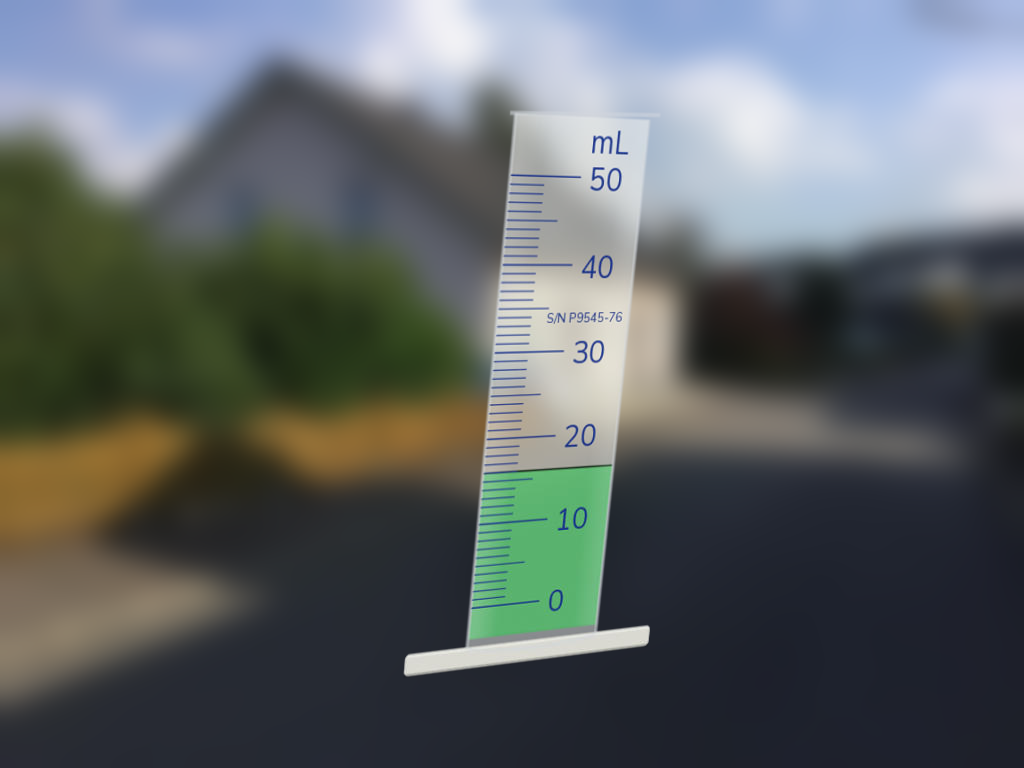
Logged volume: 16 mL
